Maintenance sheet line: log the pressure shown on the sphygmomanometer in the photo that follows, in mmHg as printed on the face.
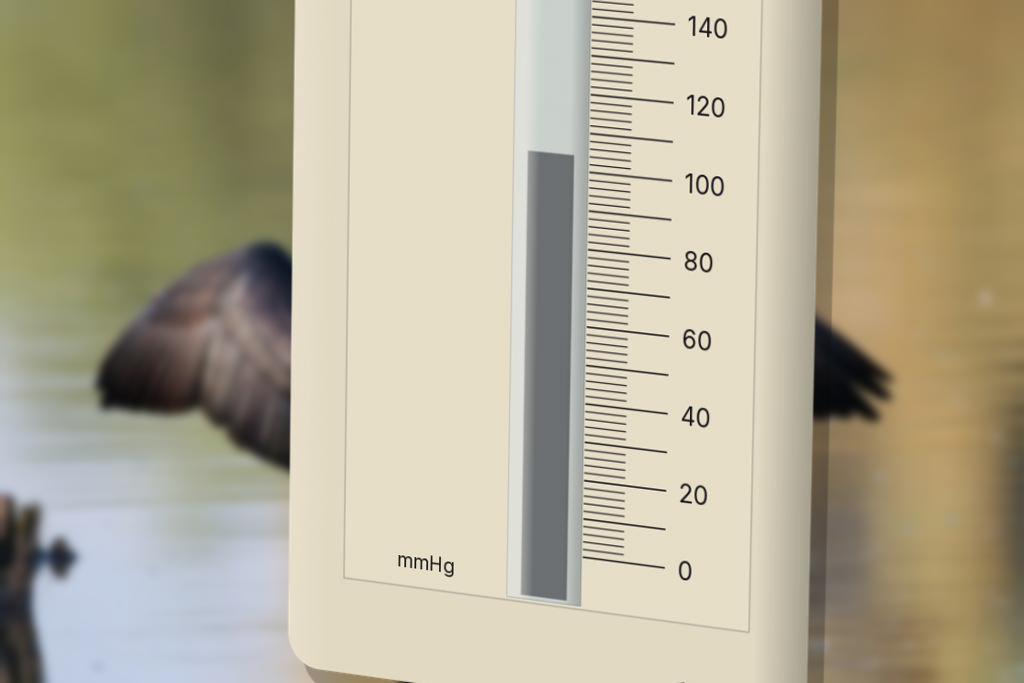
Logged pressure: 104 mmHg
